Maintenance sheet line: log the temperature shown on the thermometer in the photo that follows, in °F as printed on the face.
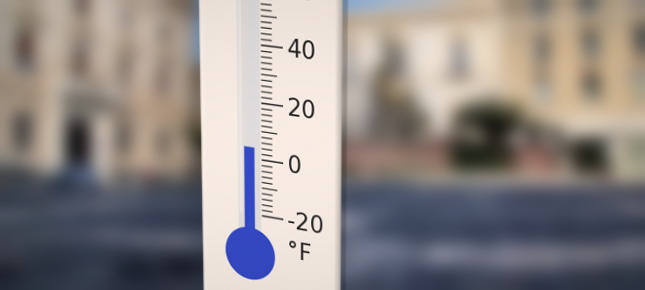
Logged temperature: 4 °F
